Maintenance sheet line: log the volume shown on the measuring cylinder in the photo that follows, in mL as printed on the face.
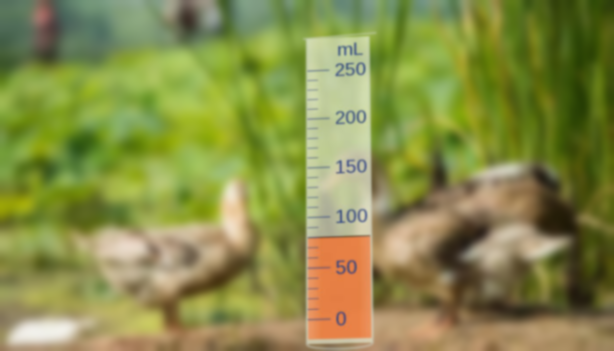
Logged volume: 80 mL
